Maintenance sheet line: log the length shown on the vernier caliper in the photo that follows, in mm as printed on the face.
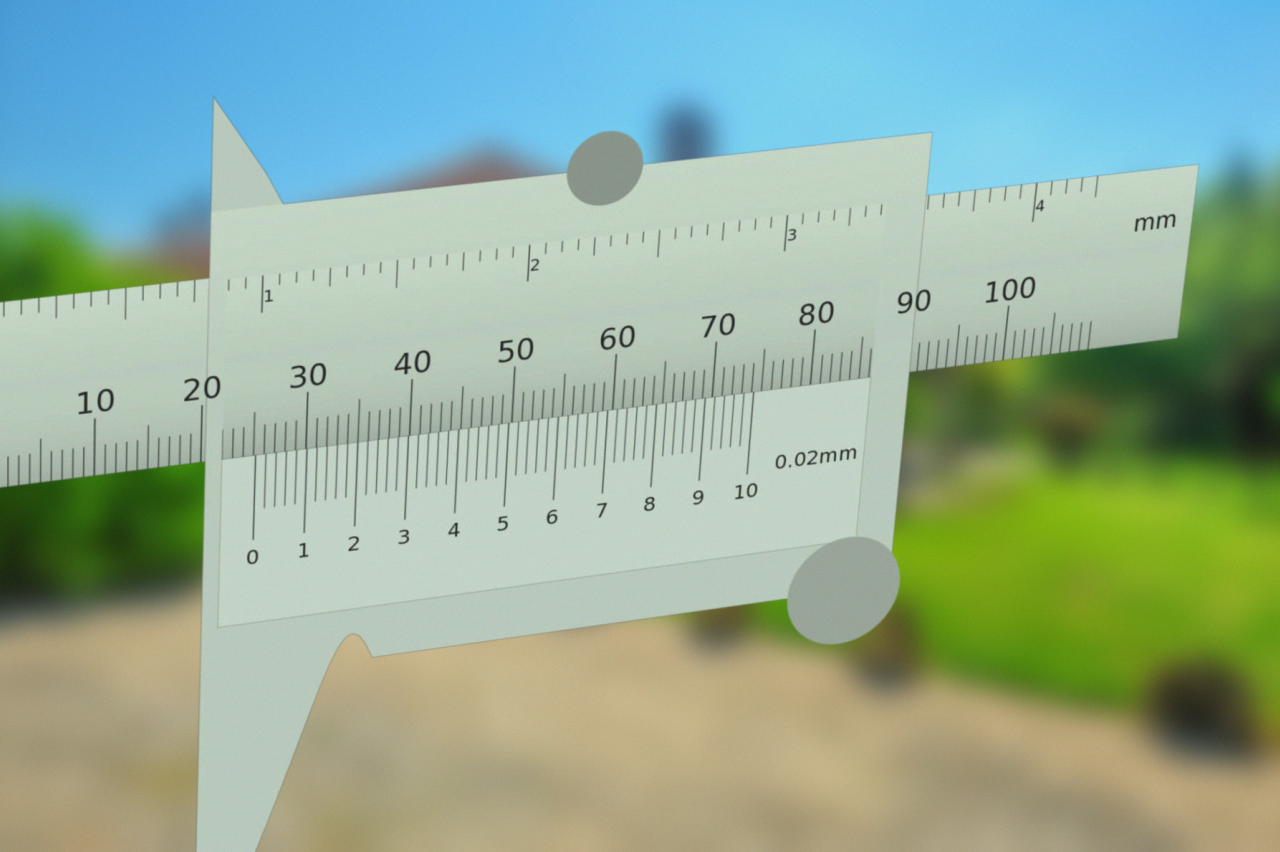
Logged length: 25.2 mm
